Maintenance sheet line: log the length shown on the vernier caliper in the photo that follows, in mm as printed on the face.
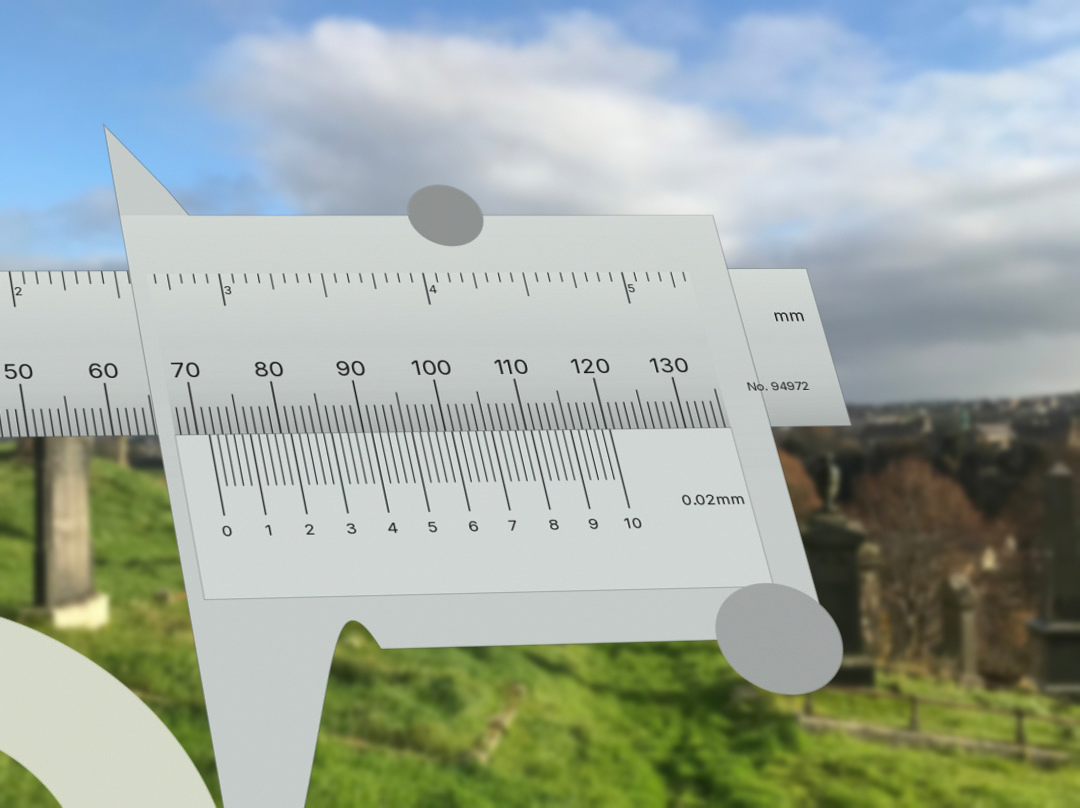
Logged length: 71.4 mm
